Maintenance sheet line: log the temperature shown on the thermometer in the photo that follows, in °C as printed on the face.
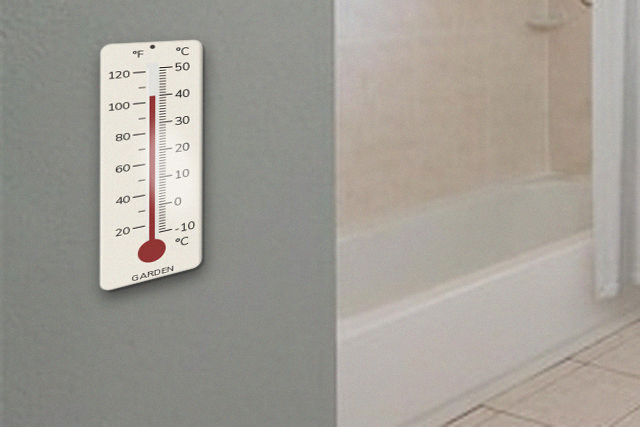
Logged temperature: 40 °C
